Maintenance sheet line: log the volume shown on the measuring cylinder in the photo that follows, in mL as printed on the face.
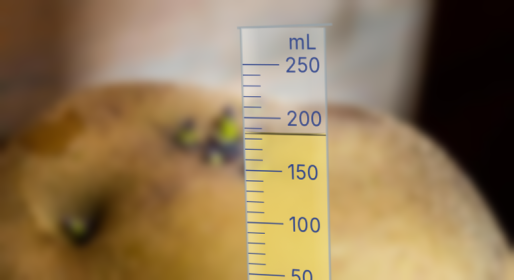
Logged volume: 185 mL
